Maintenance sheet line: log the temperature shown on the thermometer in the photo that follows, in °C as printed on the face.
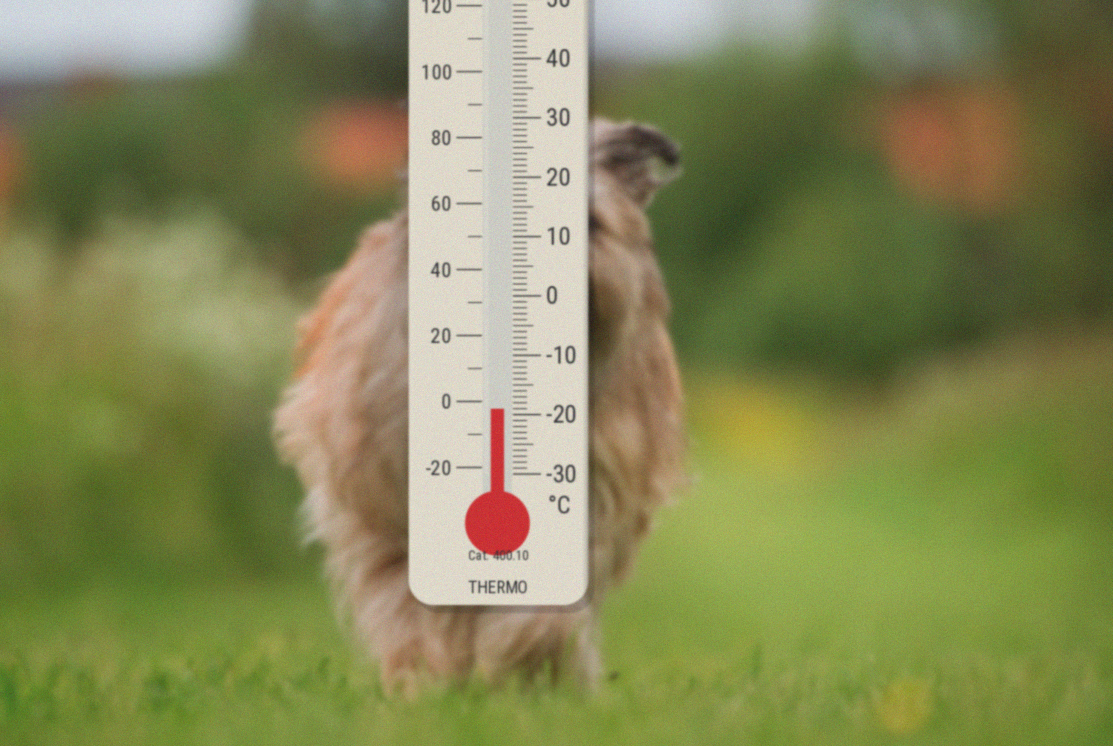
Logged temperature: -19 °C
